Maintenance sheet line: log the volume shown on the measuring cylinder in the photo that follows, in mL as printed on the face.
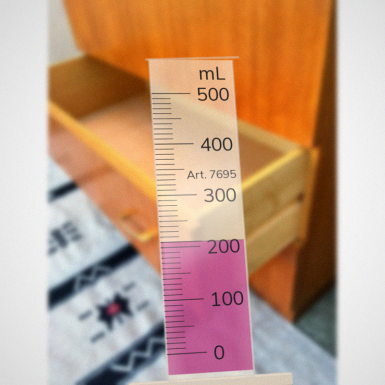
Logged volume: 210 mL
